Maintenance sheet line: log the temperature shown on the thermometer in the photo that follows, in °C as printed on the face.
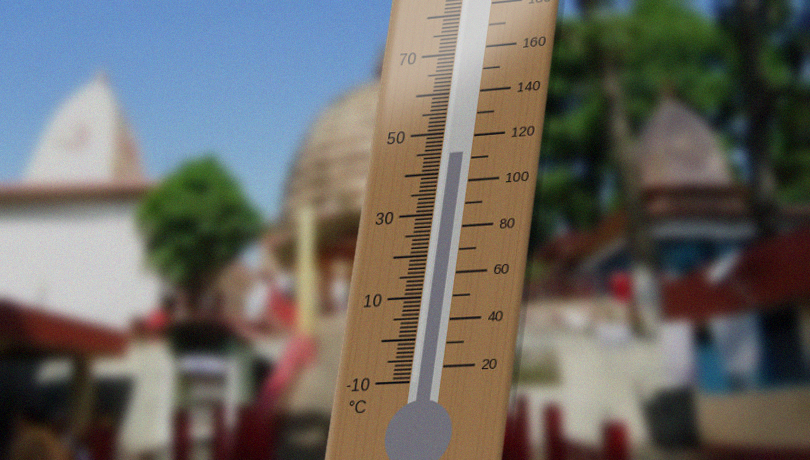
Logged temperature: 45 °C
